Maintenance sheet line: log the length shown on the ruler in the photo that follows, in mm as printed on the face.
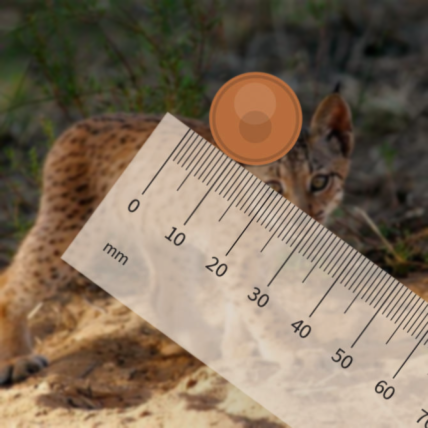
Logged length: 18 mm
